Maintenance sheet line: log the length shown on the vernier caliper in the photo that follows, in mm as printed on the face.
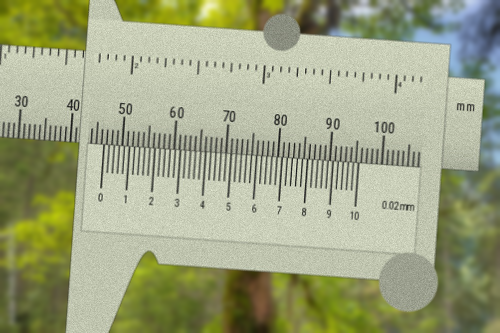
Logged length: 46.5 mm
